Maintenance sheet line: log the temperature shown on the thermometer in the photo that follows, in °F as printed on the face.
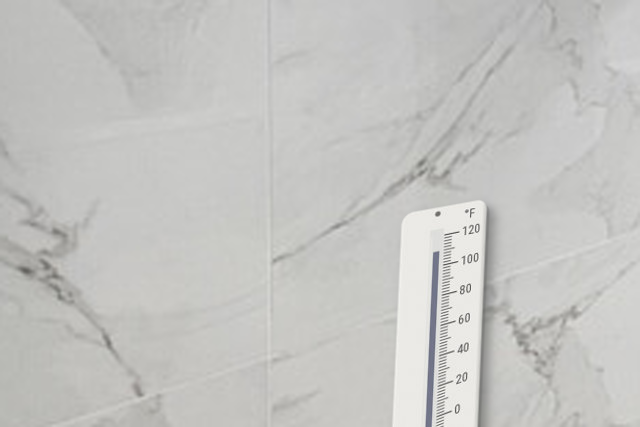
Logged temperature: 110 °F
